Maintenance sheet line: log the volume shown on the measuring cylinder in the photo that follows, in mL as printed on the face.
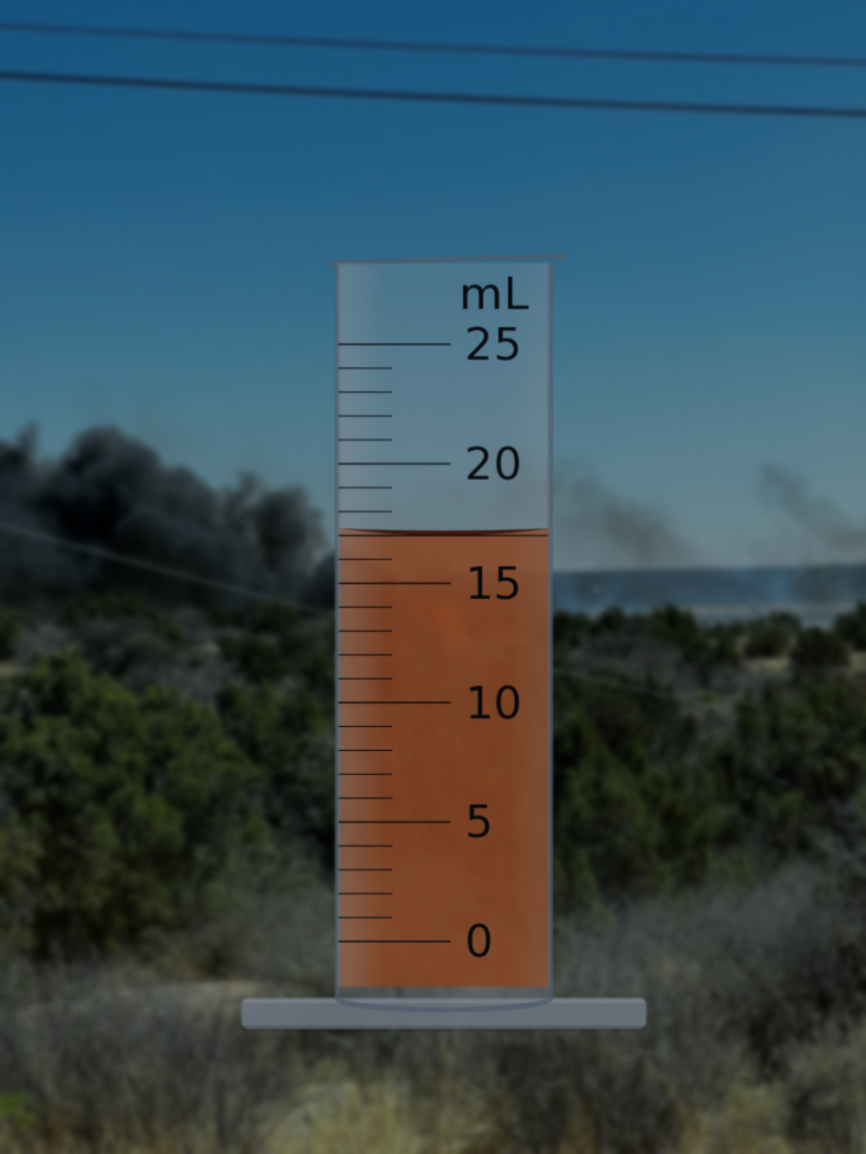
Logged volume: 17 mL
